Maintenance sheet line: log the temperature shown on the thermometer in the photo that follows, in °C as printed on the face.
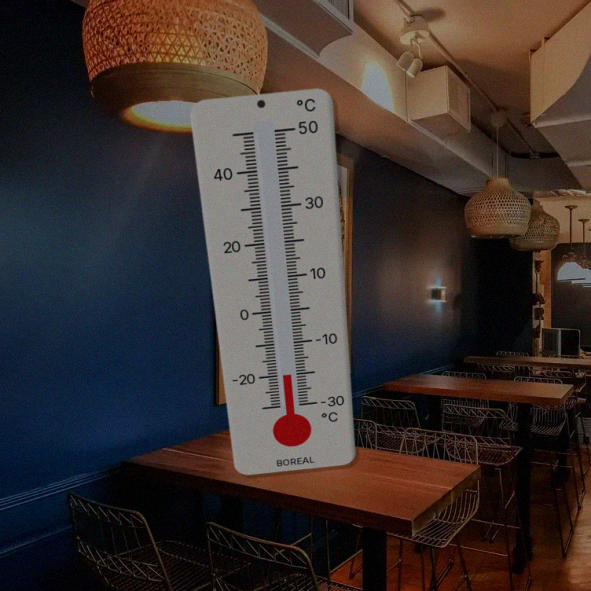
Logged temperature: -20 °C
